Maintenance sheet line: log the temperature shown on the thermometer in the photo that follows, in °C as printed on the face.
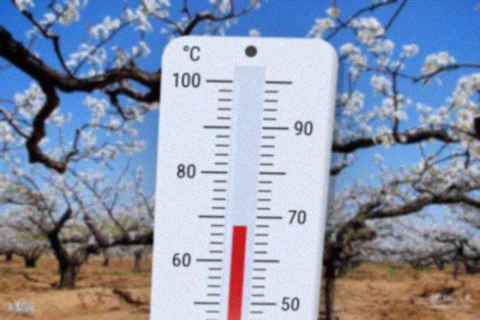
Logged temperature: 68 °C
